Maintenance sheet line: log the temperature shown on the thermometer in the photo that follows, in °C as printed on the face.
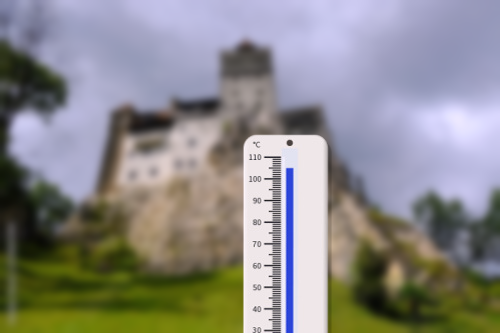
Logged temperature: 105 °C
